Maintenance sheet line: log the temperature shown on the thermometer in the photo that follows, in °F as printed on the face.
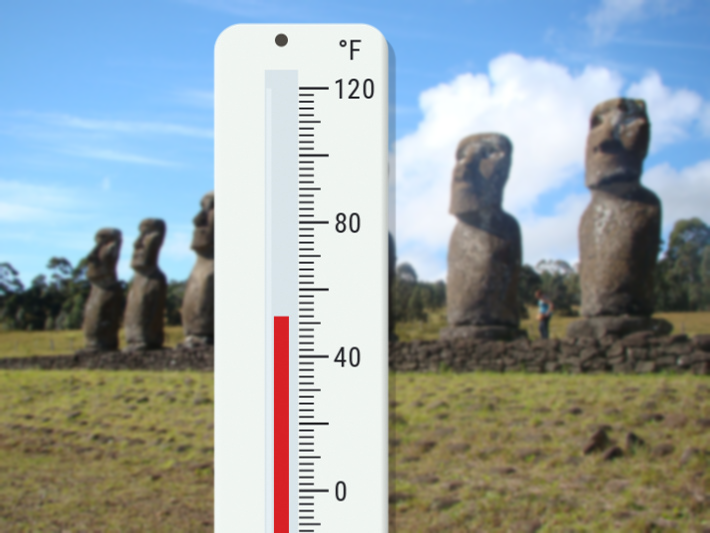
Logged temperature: 52 °F
